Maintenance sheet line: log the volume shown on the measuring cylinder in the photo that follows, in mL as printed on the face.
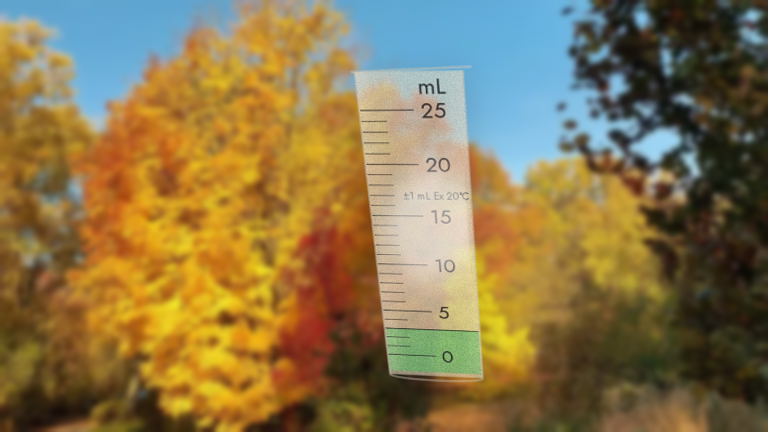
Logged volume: 3 mL
